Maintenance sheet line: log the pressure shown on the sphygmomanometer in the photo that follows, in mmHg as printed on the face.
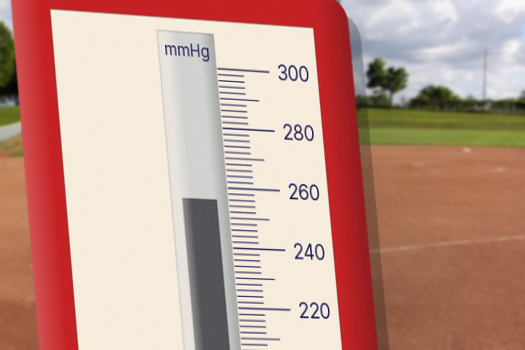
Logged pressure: 256 mmHg
